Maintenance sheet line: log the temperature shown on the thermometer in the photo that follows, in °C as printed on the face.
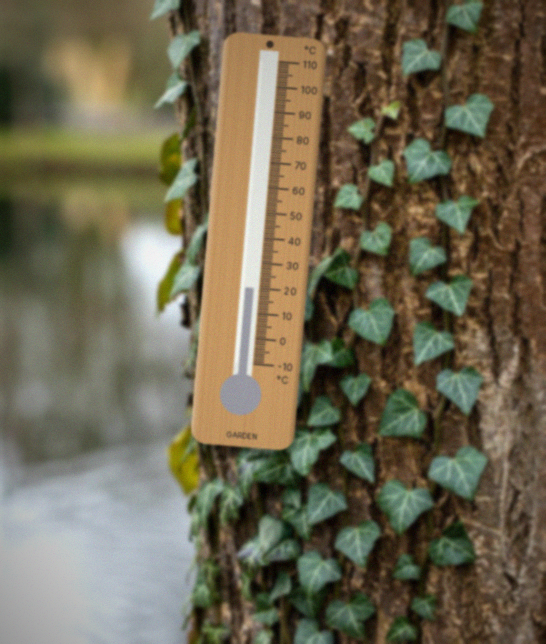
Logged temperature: 20 °C
